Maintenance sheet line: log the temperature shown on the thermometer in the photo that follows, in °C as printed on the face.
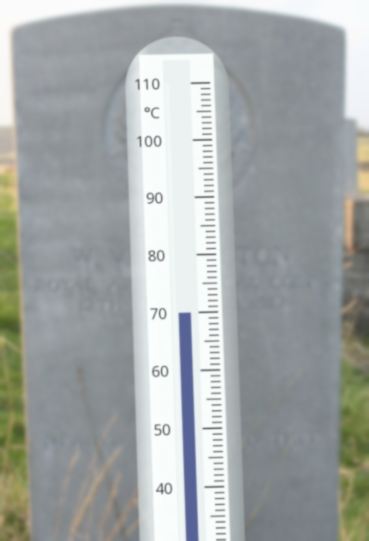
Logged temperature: 70 °C
